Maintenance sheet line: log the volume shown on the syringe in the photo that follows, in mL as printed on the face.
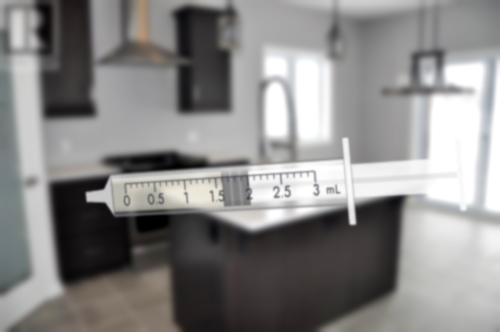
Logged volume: 1.6 mL
